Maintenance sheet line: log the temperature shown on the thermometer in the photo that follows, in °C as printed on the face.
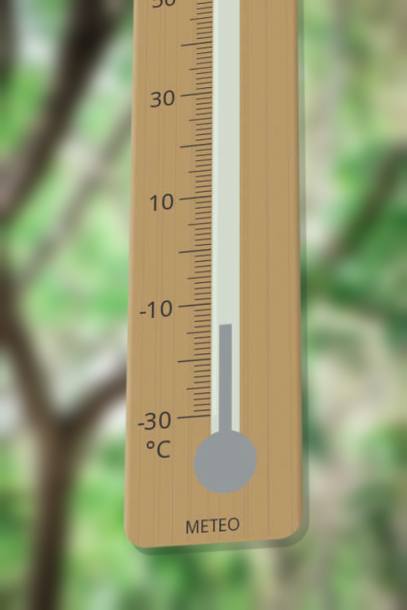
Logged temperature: -14 °C
